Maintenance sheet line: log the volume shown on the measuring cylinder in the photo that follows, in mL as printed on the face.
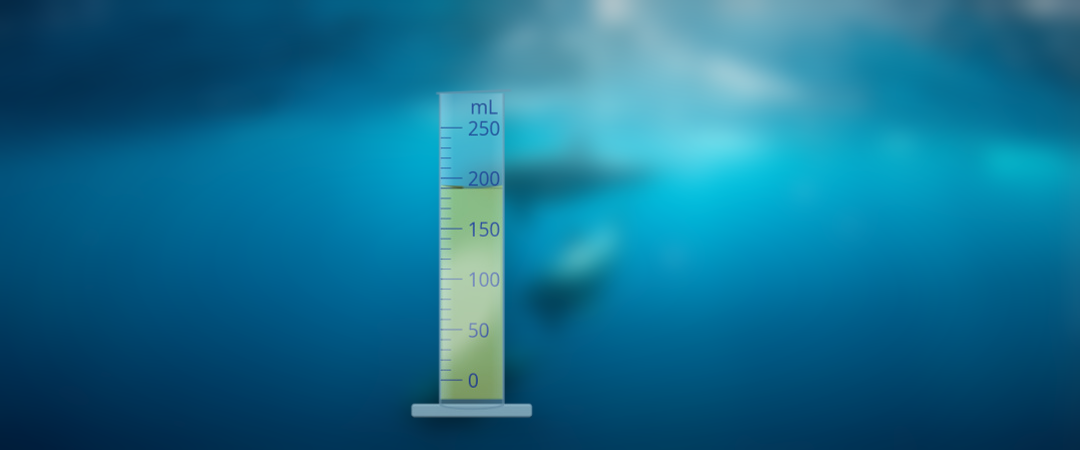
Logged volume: 190 mL
